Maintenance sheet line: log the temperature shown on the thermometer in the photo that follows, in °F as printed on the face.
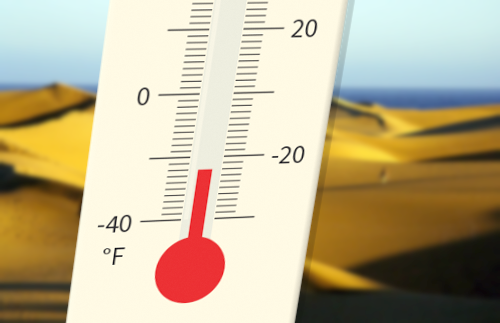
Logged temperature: -24 °F
